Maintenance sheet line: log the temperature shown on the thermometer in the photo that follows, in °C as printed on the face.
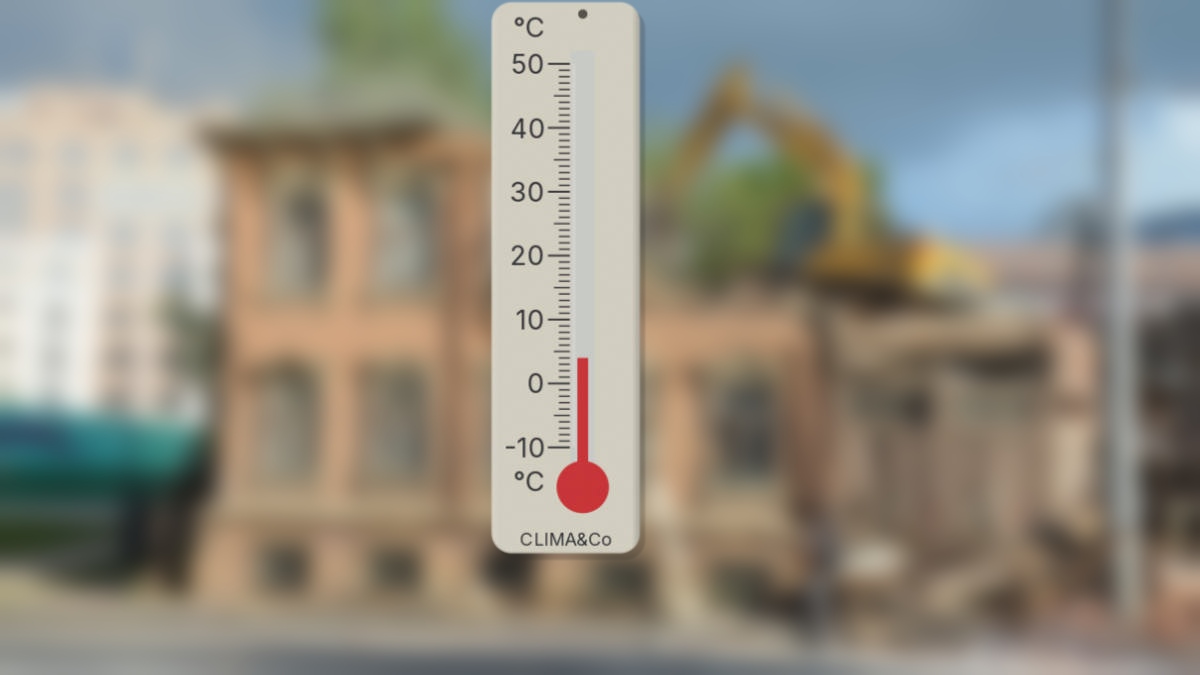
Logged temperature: 4 °C
